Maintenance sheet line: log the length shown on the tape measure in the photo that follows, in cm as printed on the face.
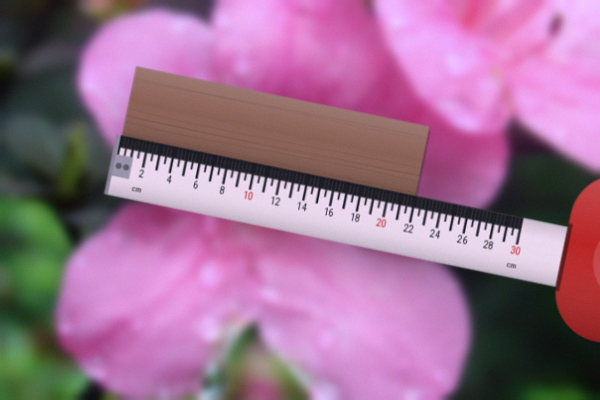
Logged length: 22 cm
